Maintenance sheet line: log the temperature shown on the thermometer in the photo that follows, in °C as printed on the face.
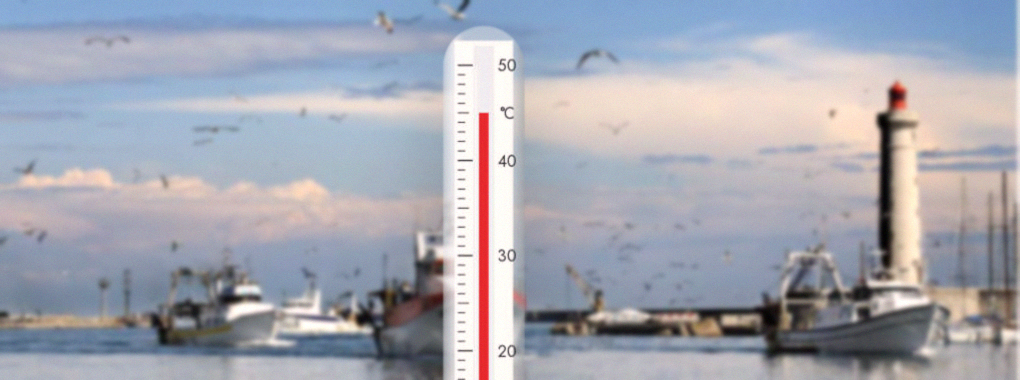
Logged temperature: 45 °C
